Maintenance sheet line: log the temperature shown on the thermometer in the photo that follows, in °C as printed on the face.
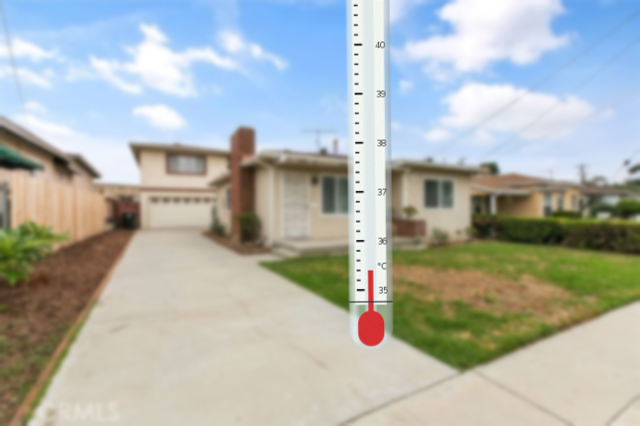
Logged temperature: 35.4 °C
